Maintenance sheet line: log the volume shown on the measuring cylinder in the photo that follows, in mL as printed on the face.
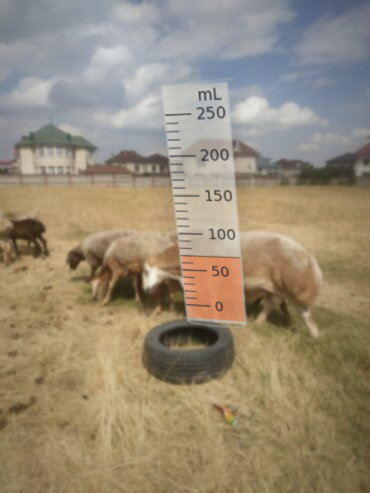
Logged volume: 70 mL
